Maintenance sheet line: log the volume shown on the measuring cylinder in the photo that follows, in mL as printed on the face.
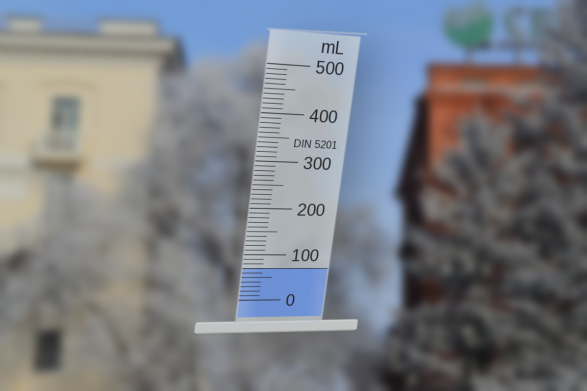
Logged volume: 70 mL
